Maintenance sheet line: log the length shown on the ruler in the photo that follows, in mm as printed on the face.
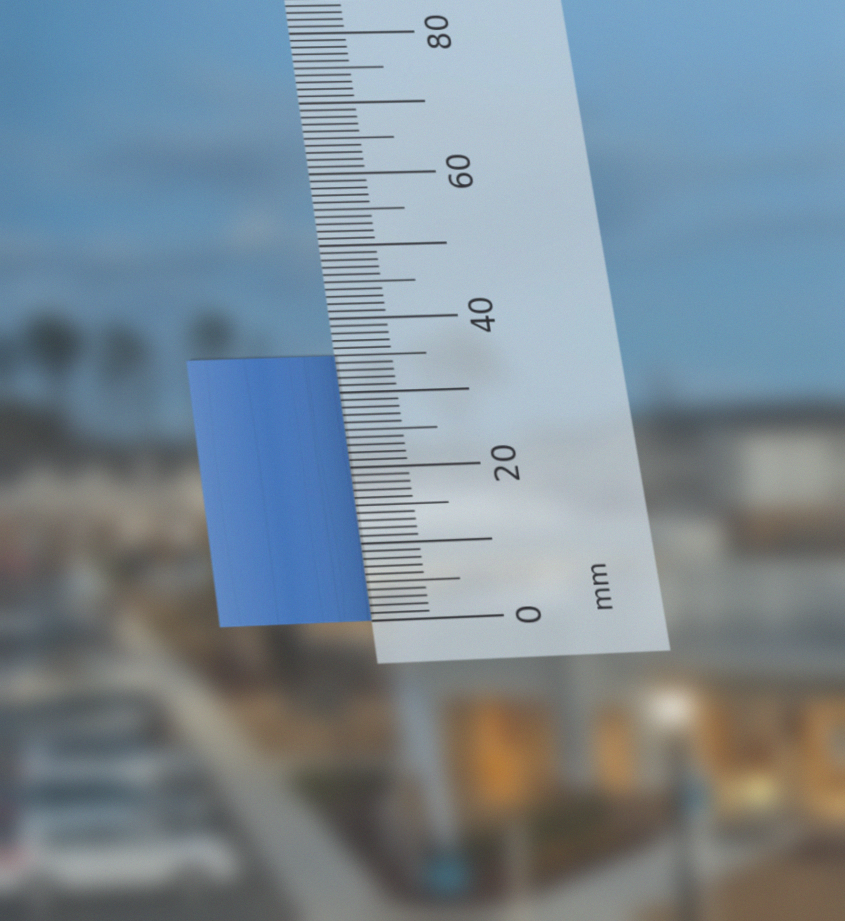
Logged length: 35 mm
